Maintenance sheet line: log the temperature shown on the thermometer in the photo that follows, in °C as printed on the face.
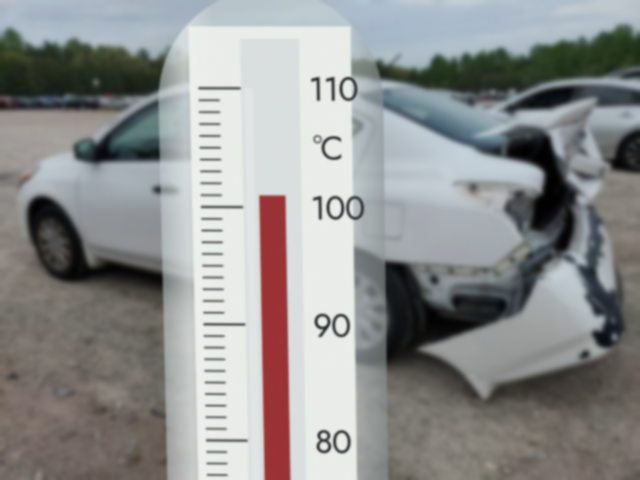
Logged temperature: 101 °C
